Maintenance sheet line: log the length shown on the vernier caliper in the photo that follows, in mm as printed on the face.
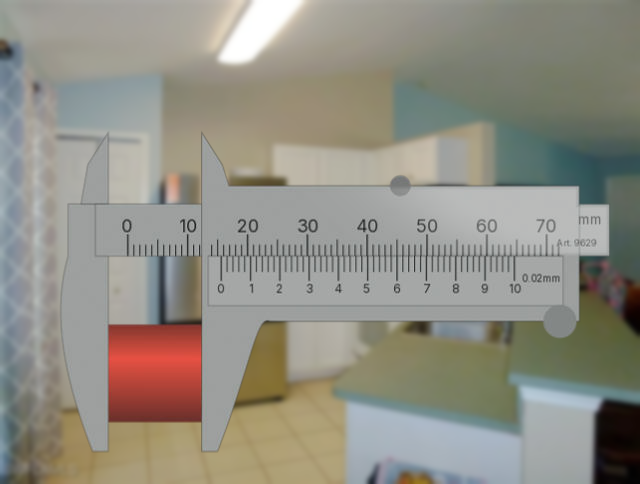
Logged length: 15.6 mm
